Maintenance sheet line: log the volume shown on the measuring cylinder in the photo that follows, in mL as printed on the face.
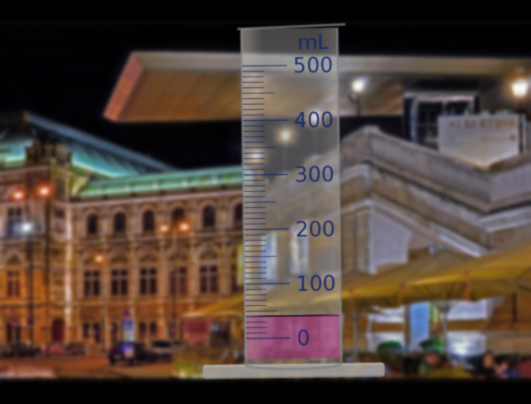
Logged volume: 40 mL
